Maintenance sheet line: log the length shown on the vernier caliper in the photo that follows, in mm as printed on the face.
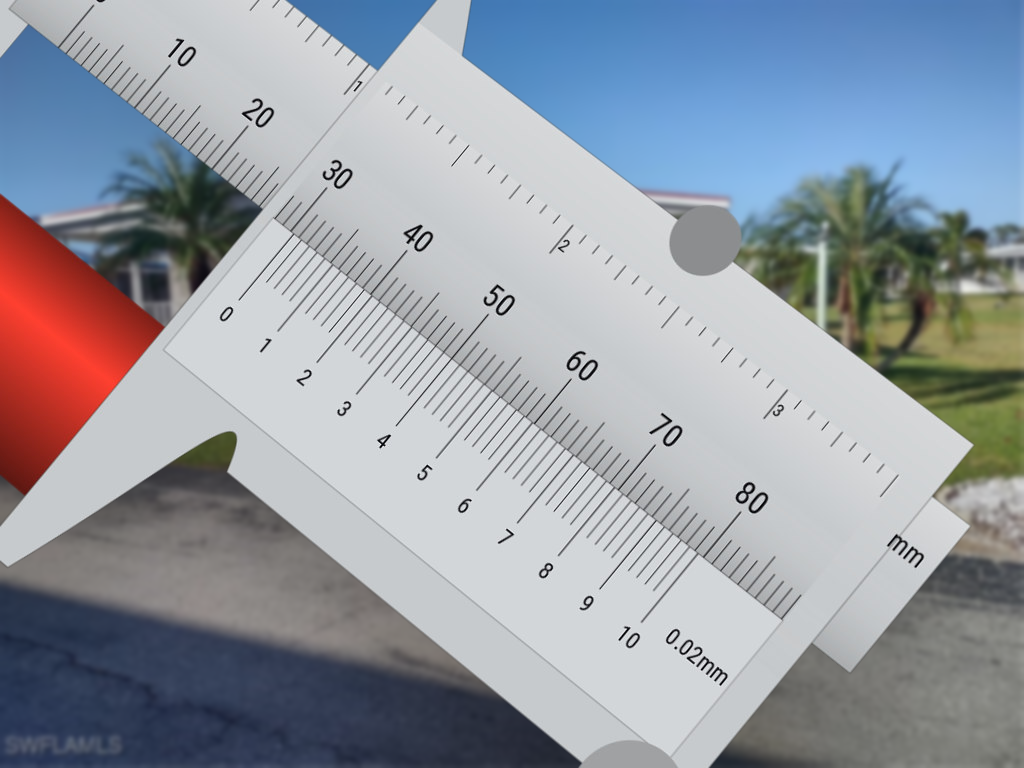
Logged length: 30.4 mm
